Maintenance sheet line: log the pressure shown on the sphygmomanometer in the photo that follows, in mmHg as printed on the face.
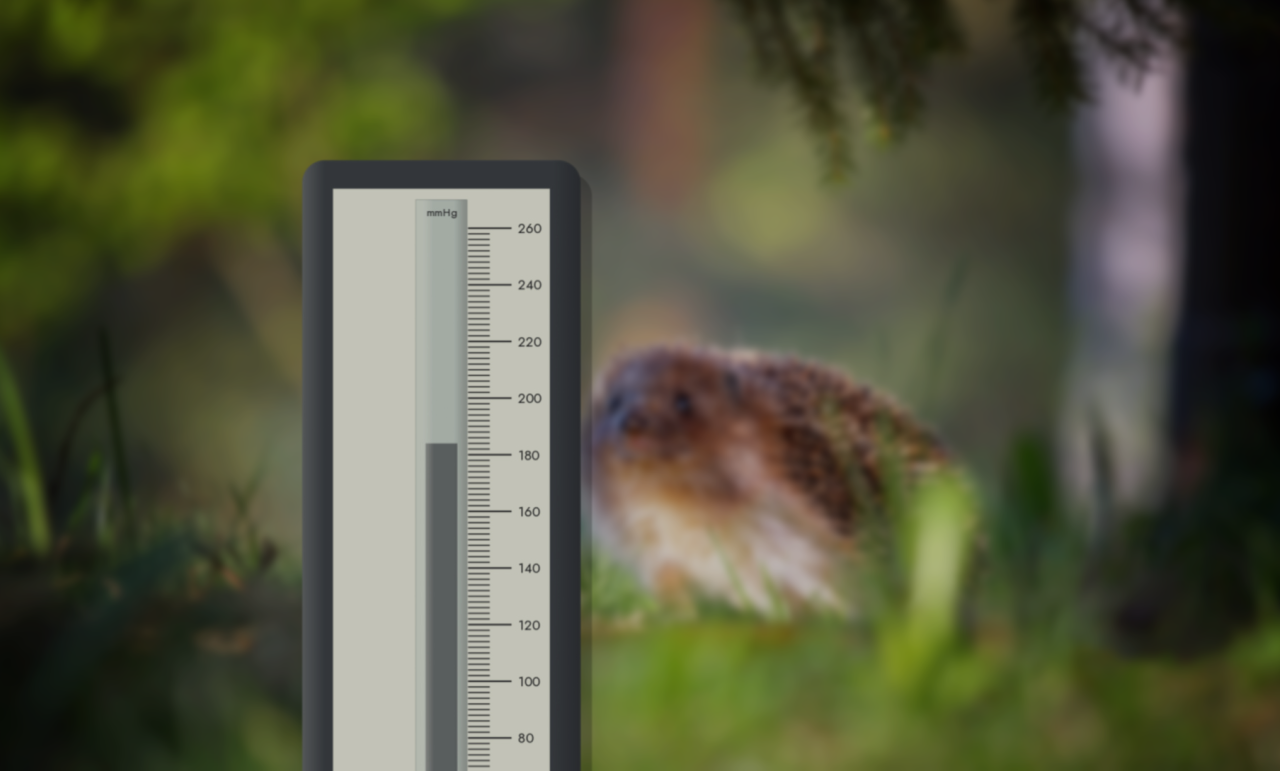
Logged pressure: 184 mmHg
